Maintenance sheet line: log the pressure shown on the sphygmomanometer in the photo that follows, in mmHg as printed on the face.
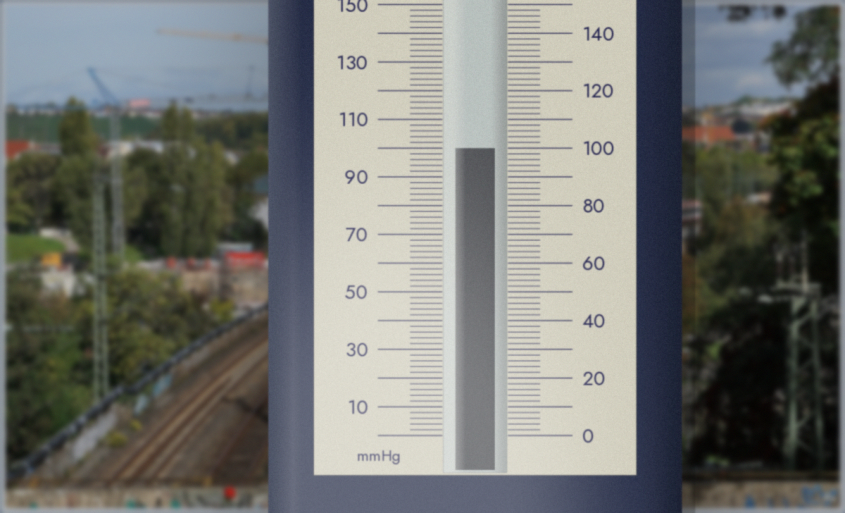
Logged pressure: 100 mmHg
